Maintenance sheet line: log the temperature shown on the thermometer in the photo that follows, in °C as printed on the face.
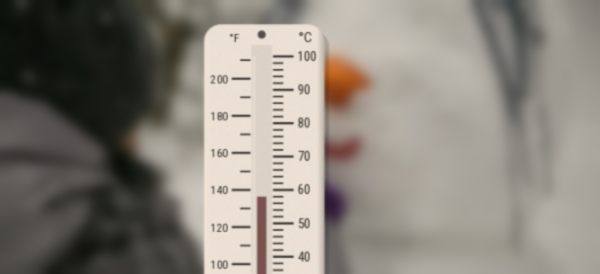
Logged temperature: 58 °C
